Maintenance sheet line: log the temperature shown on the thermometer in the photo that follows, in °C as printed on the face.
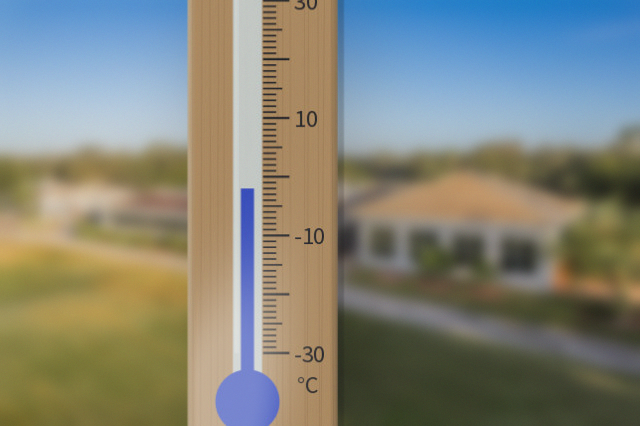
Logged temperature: -2 °C
